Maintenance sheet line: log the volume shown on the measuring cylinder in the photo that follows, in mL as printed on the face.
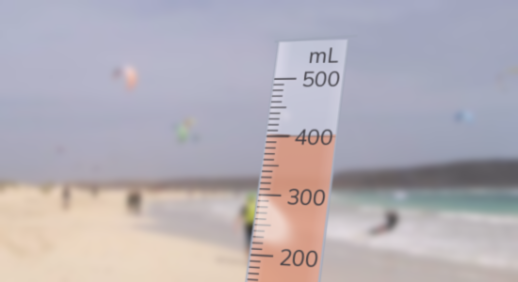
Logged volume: 400 mL
